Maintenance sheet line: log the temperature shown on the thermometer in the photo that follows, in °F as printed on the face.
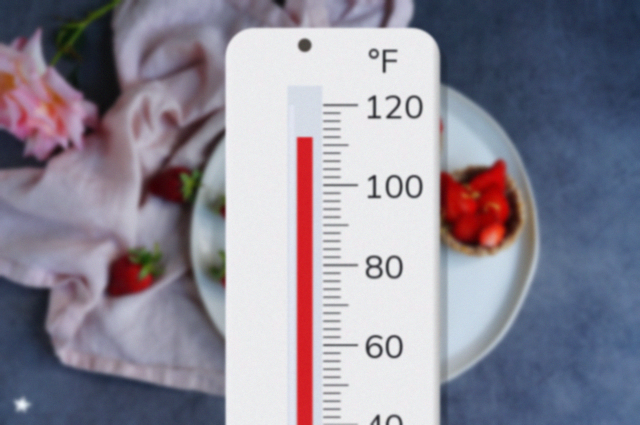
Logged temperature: 112 °F
